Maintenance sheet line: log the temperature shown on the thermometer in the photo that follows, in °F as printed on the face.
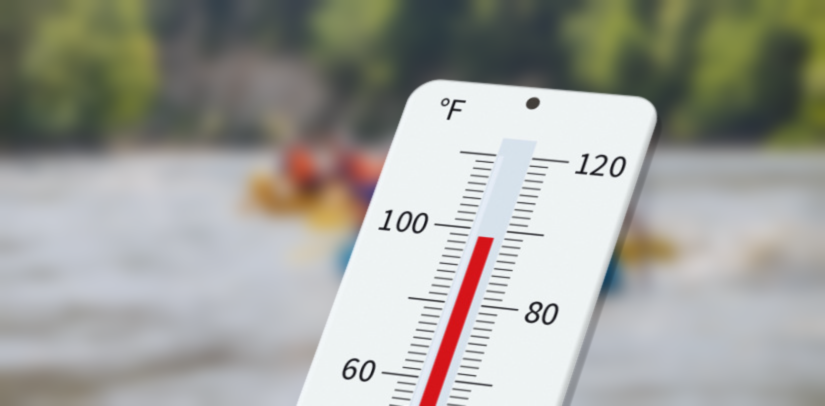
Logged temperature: 98 °F
